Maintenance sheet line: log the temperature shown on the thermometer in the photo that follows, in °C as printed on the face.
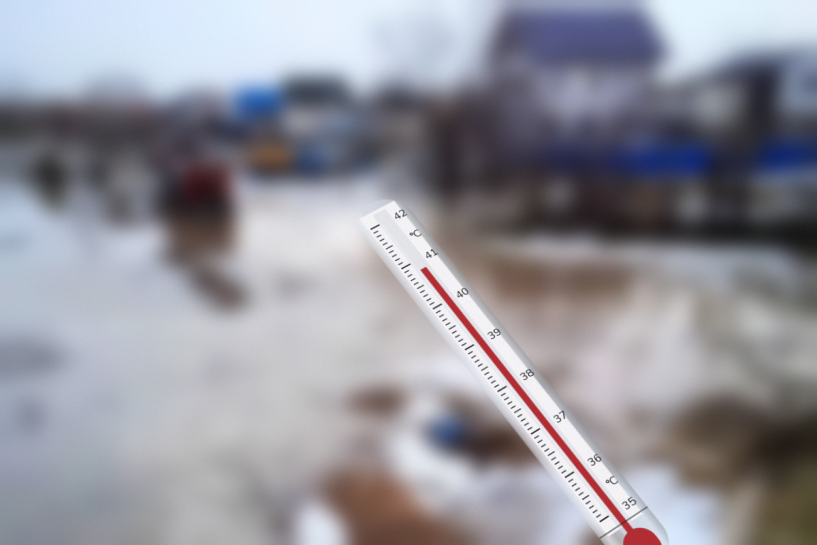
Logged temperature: 40.8 °C
